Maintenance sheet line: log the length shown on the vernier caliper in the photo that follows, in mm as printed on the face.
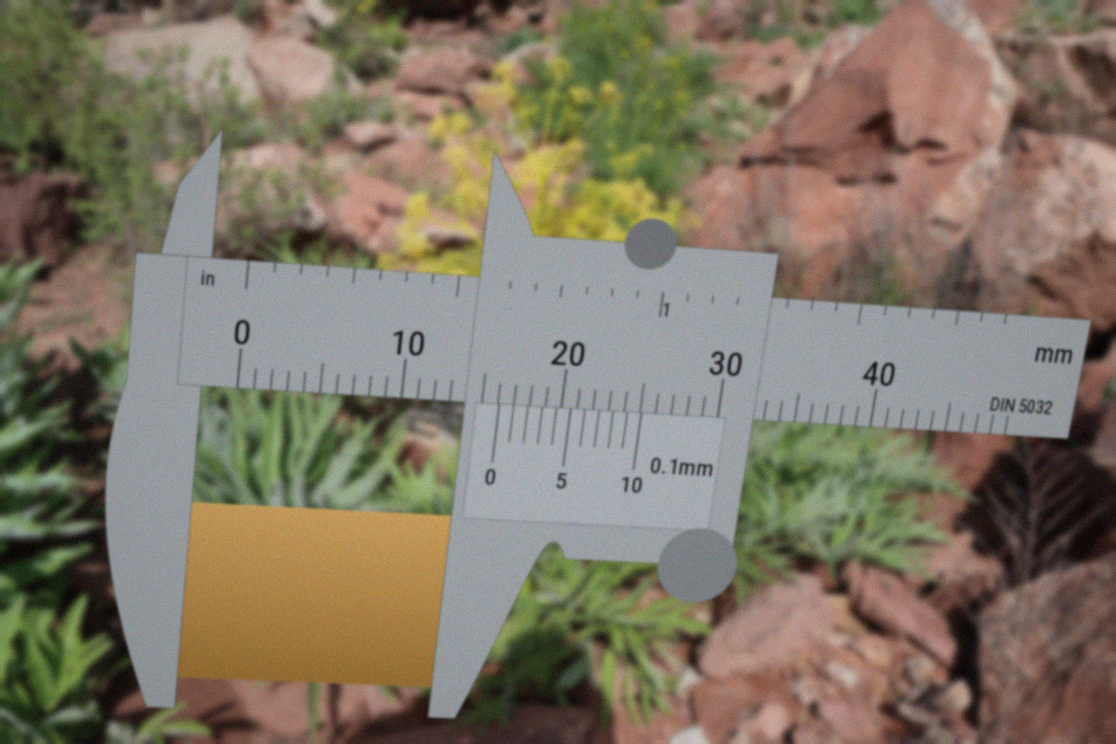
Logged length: 16.1 mm
